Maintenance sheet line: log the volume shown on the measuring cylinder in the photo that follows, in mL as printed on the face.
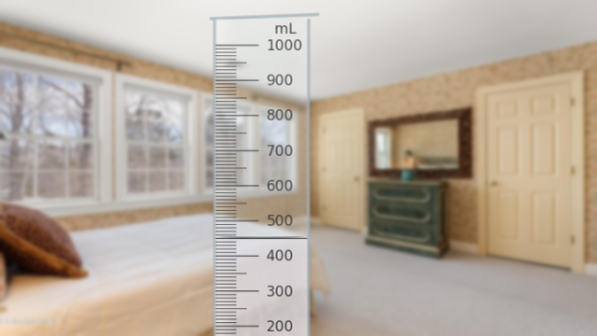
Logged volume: 450 mL
